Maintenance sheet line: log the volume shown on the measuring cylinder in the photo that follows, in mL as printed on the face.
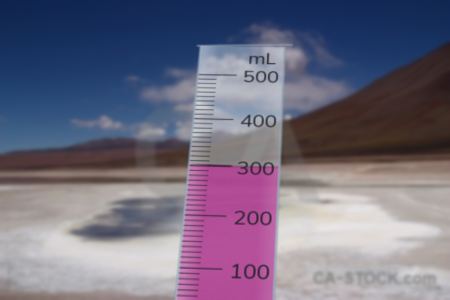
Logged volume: 300 mL
